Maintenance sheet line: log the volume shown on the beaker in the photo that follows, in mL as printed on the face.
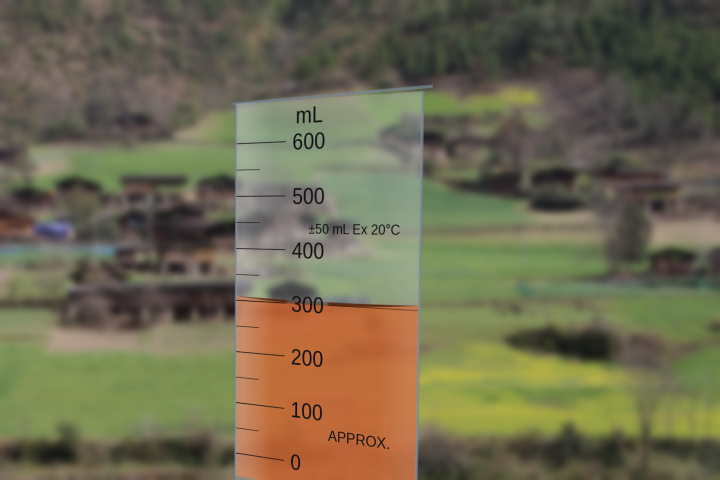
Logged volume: 300 mL
